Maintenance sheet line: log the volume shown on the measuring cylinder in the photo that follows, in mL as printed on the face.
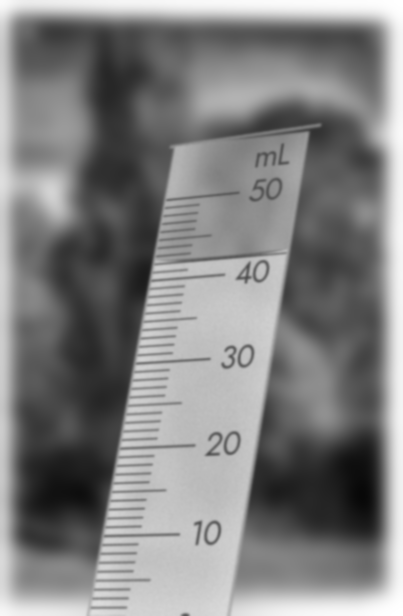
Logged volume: 42 mL
